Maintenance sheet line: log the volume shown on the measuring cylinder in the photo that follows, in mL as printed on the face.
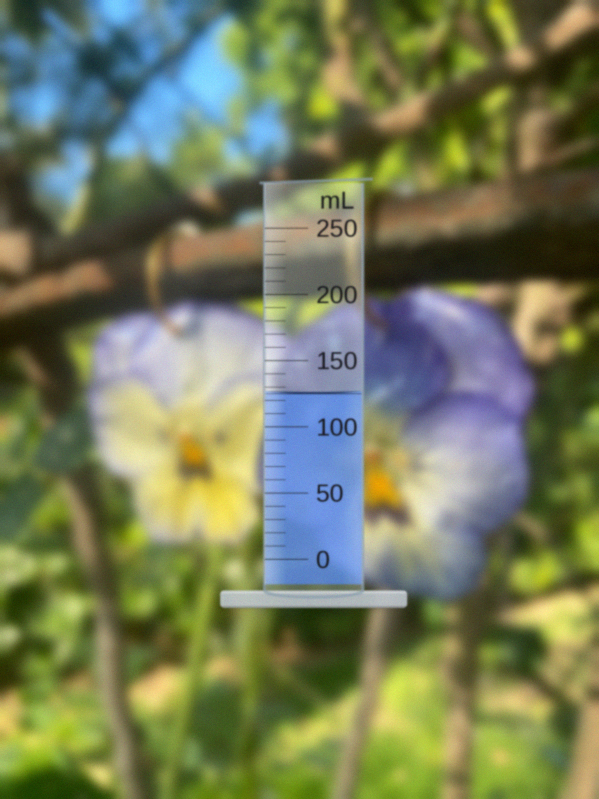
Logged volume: 125 mL
